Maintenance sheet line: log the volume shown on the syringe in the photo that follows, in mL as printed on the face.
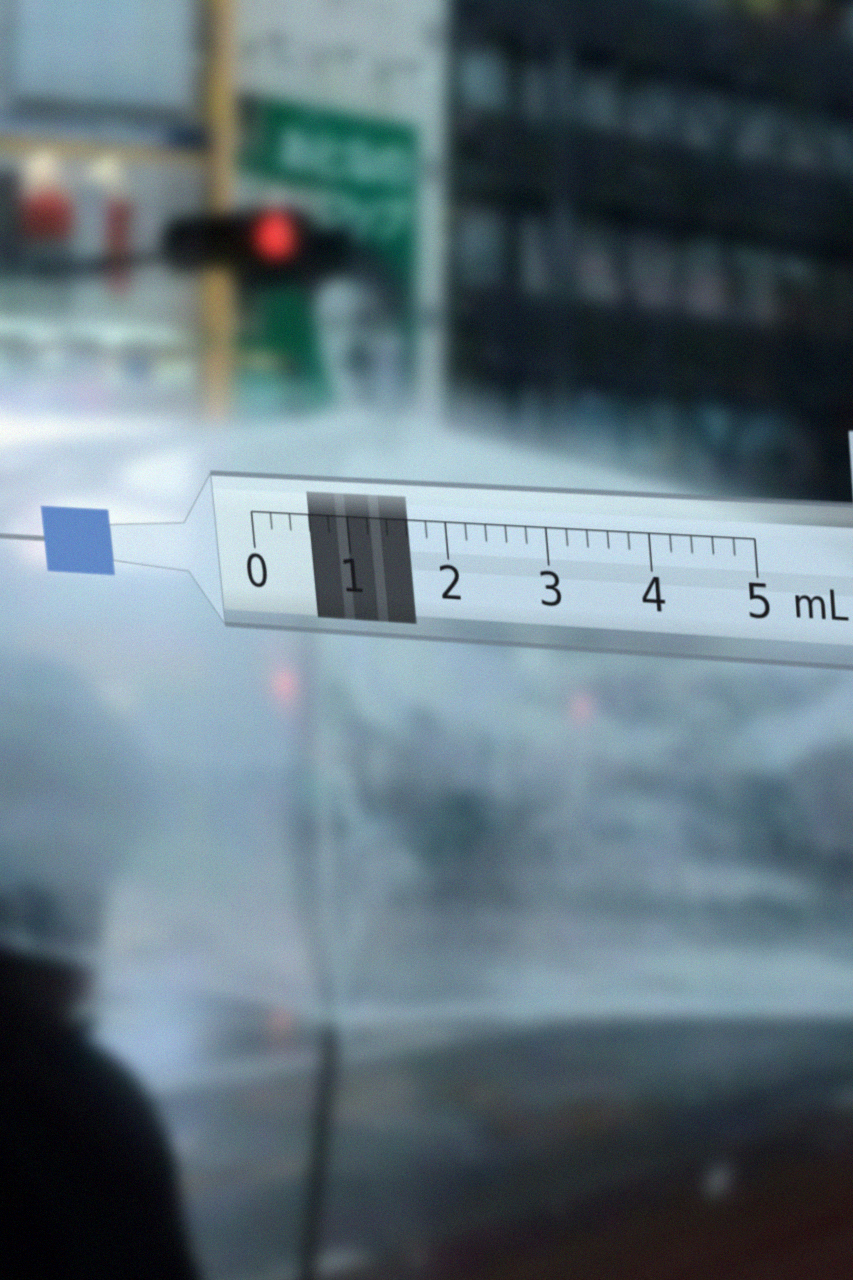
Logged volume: 0.6 mL
